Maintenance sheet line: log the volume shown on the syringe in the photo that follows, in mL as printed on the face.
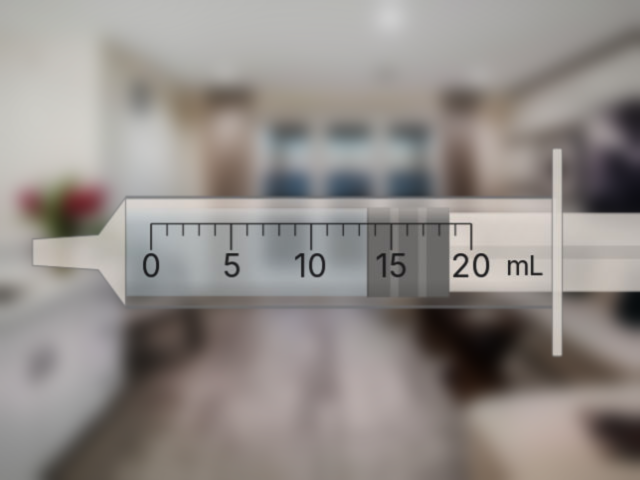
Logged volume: 13.5 mL
